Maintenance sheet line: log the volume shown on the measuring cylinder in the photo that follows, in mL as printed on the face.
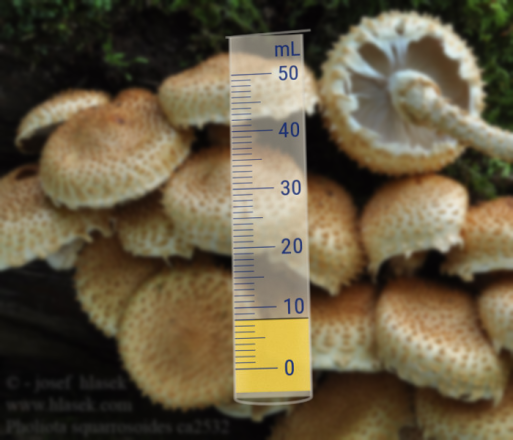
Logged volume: 8 mL
